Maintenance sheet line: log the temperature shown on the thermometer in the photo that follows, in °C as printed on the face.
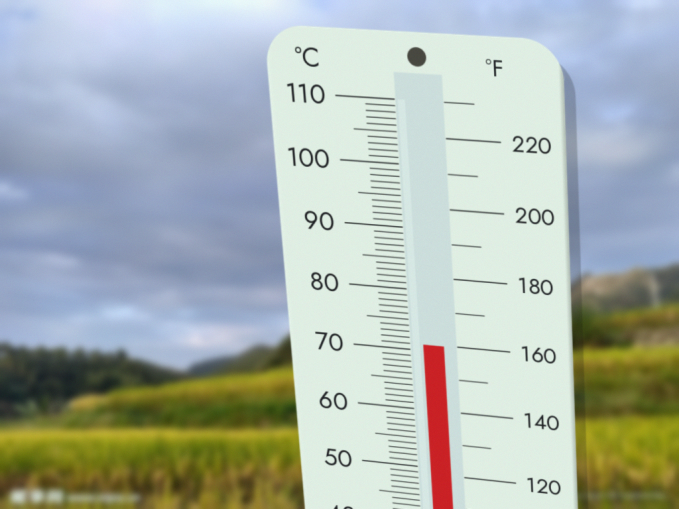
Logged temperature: 71 °C
